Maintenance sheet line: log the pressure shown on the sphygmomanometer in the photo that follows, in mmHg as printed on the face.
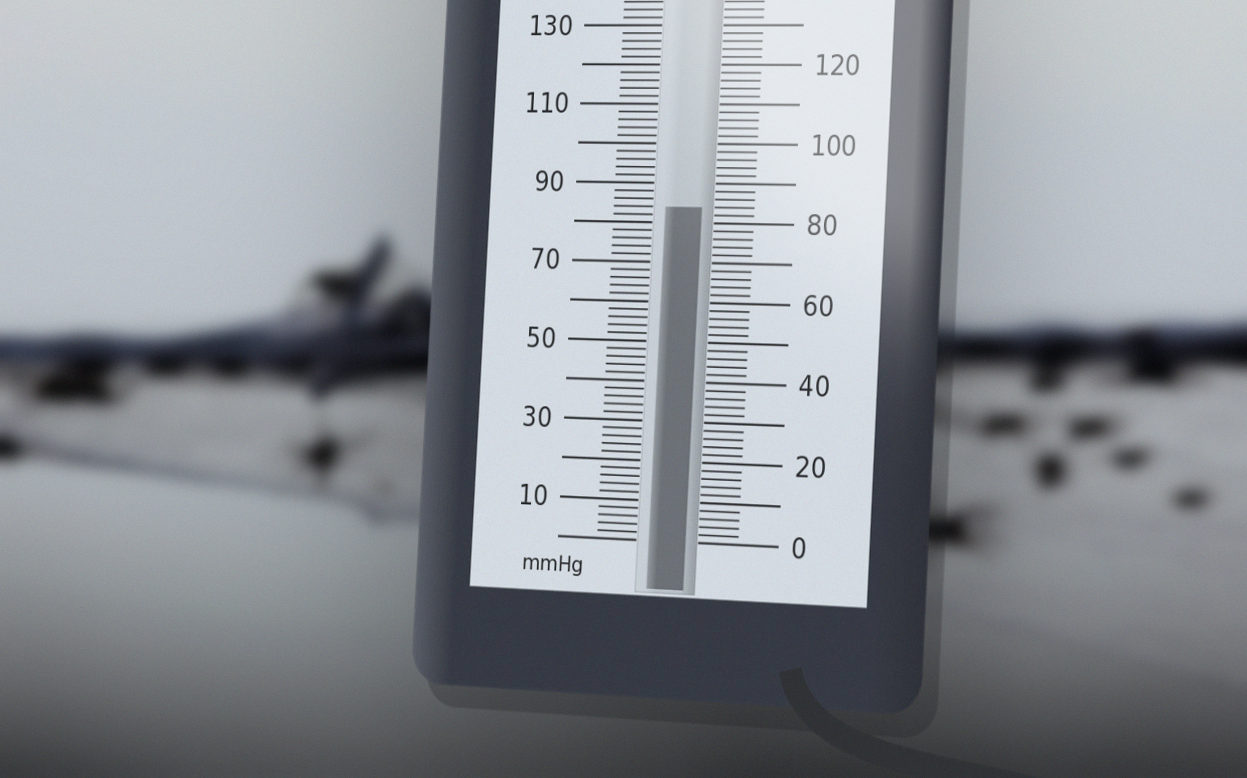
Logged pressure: 84 mmHg
